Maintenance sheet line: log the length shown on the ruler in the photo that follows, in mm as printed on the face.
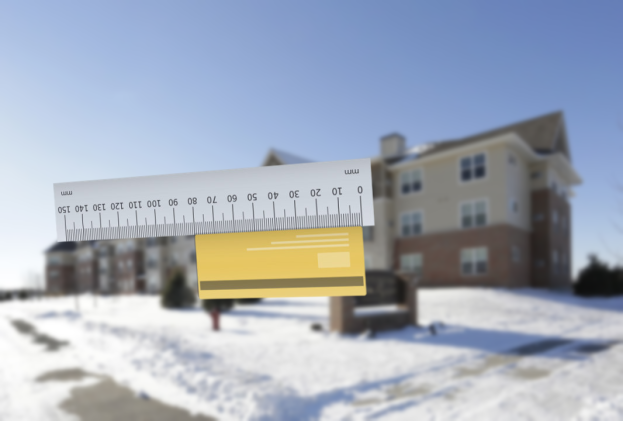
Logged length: 80 mm
